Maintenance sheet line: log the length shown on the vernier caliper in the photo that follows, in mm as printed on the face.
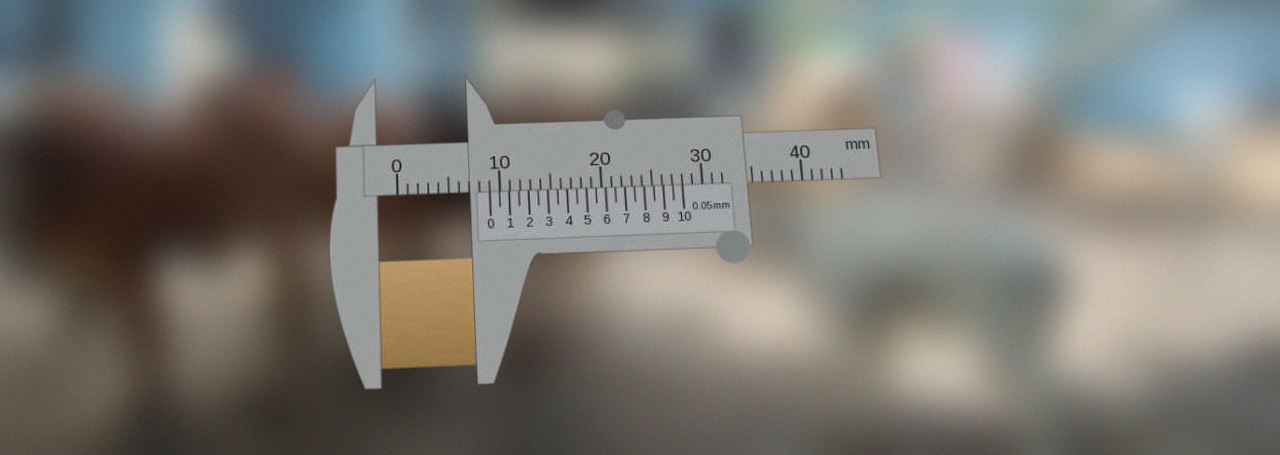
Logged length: 9.0 mm
